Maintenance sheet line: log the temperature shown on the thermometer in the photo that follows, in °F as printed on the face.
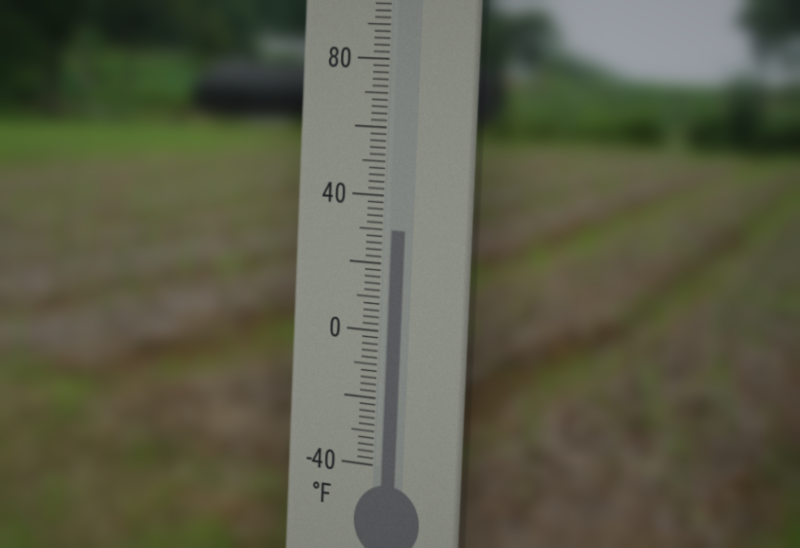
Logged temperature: 30 °F
